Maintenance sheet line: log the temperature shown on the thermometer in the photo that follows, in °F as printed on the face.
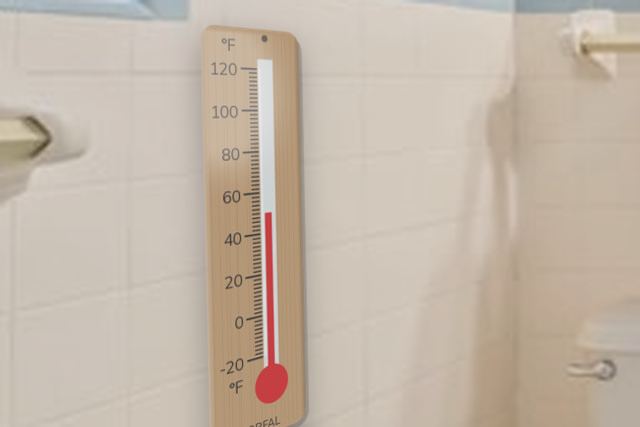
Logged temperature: 50 °F
